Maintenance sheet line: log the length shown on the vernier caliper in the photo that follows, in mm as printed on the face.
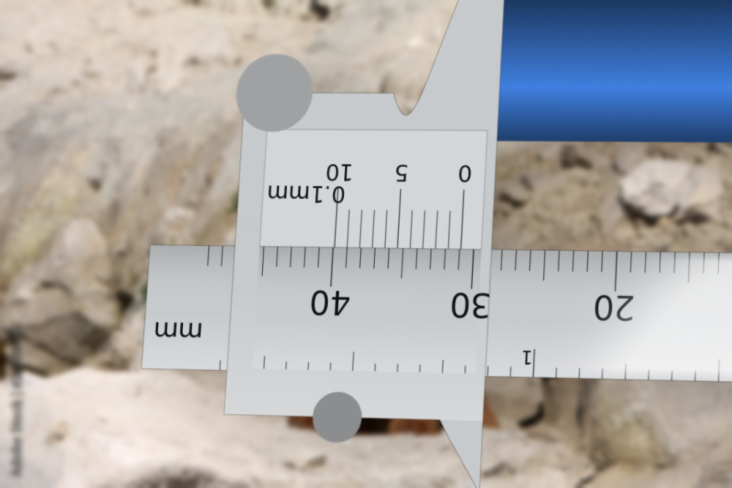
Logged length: 30.9 mm
